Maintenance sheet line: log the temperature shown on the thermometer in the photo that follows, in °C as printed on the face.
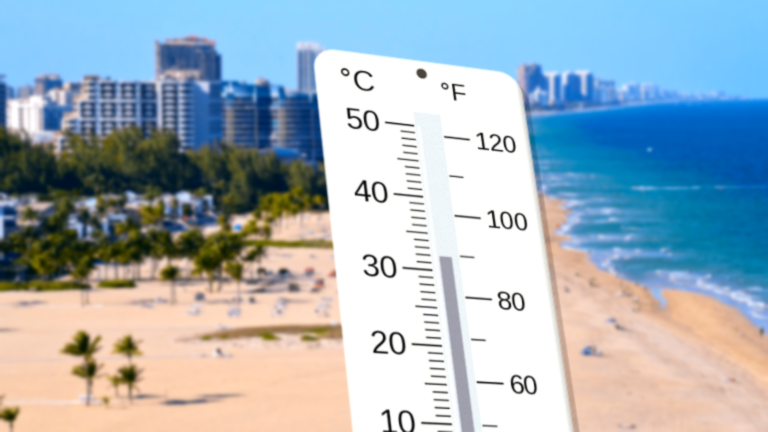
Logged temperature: 32 °C
